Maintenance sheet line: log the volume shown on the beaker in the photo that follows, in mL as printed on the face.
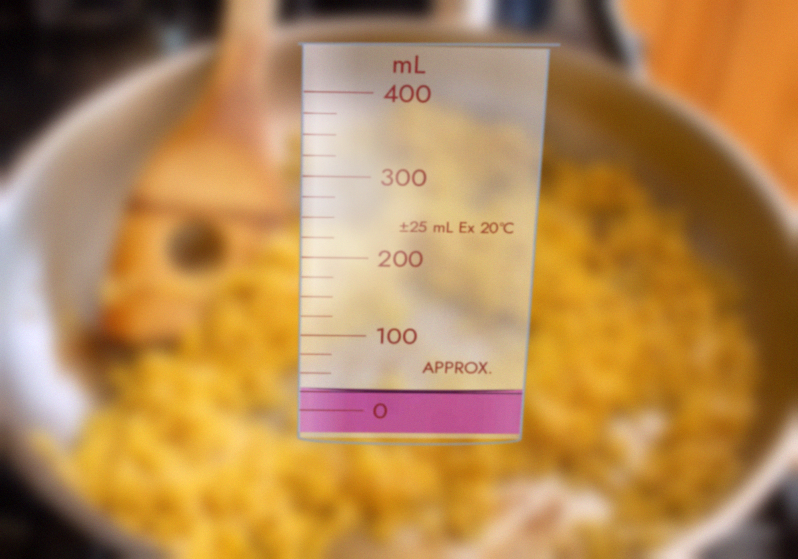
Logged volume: 25 mL
